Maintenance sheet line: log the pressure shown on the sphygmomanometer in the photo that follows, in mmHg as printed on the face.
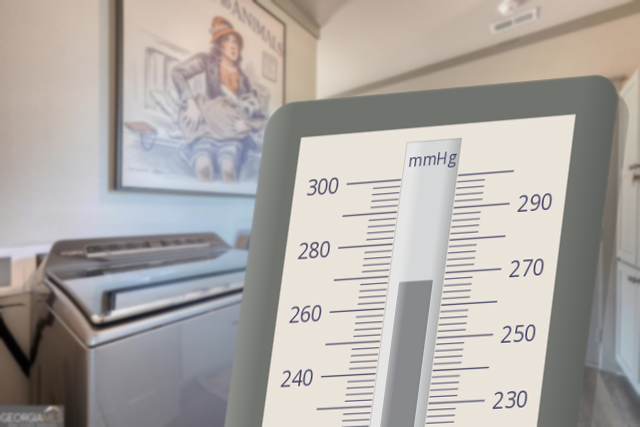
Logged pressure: 268 mmHg
